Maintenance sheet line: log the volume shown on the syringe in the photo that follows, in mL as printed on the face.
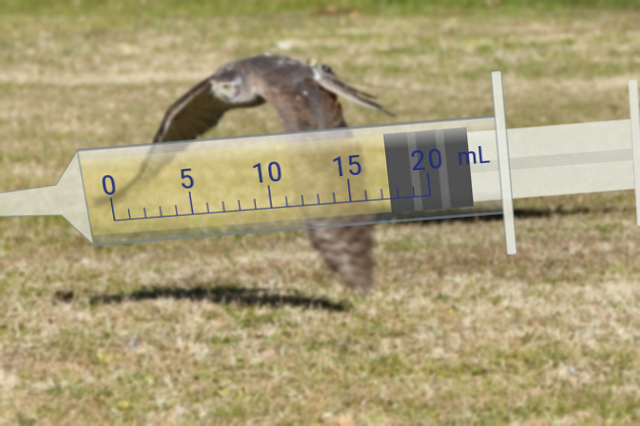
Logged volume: 17.5 mL
